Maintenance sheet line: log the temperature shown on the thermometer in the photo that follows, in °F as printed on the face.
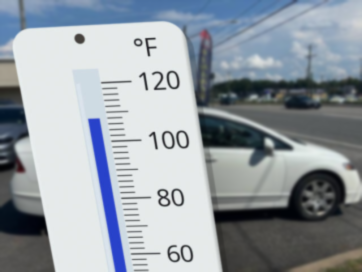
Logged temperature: 108 °F
